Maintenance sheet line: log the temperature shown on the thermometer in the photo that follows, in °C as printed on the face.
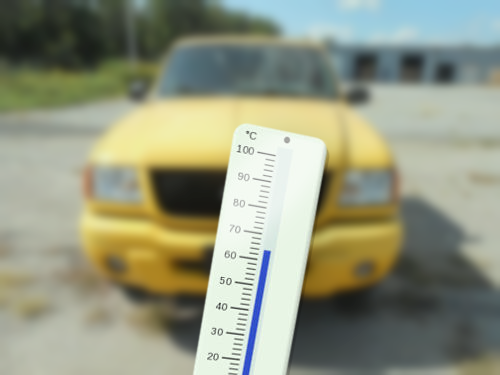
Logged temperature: 64 °C
